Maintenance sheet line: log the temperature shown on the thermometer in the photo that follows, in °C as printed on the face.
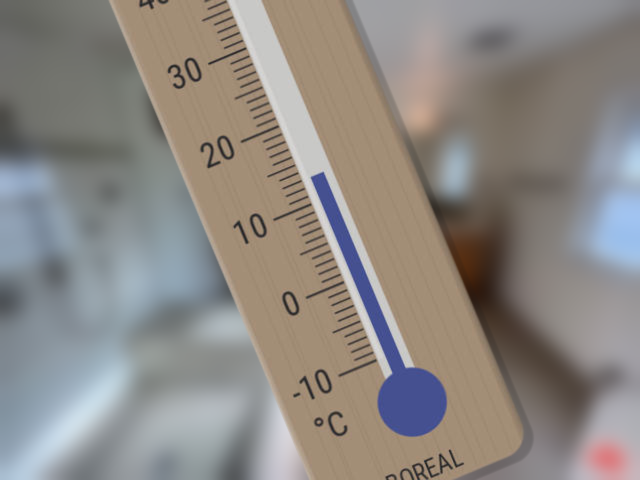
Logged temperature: 13 °C
